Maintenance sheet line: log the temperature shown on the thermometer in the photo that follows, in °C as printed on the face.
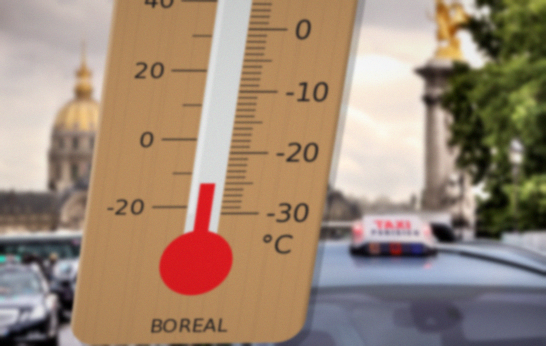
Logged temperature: -25 °C
